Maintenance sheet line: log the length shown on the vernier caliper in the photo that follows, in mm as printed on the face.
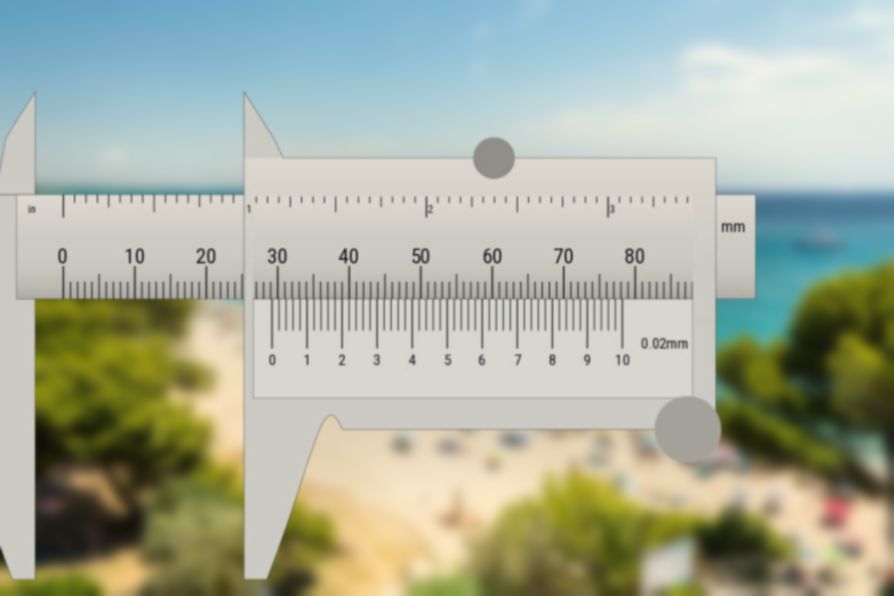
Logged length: 29.2 mm
